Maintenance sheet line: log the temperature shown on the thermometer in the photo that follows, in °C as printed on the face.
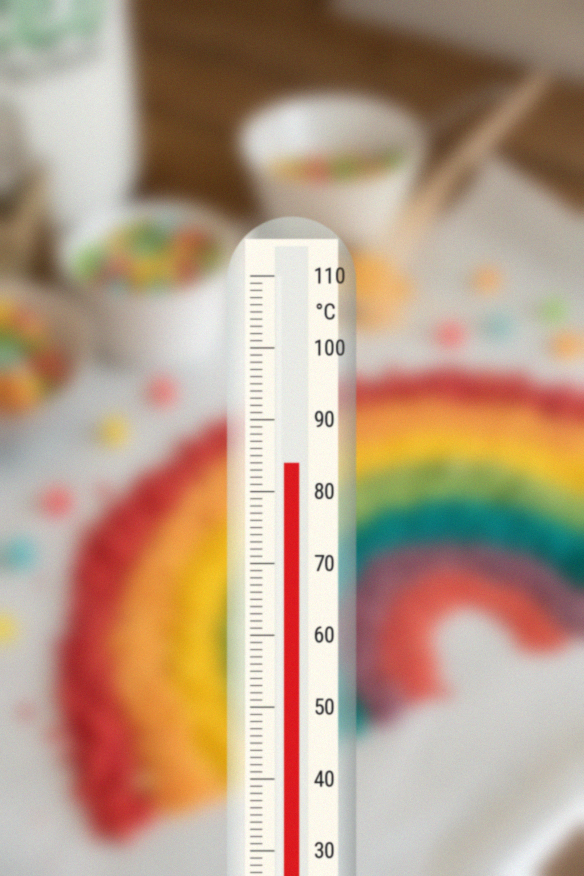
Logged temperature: 84 °C
